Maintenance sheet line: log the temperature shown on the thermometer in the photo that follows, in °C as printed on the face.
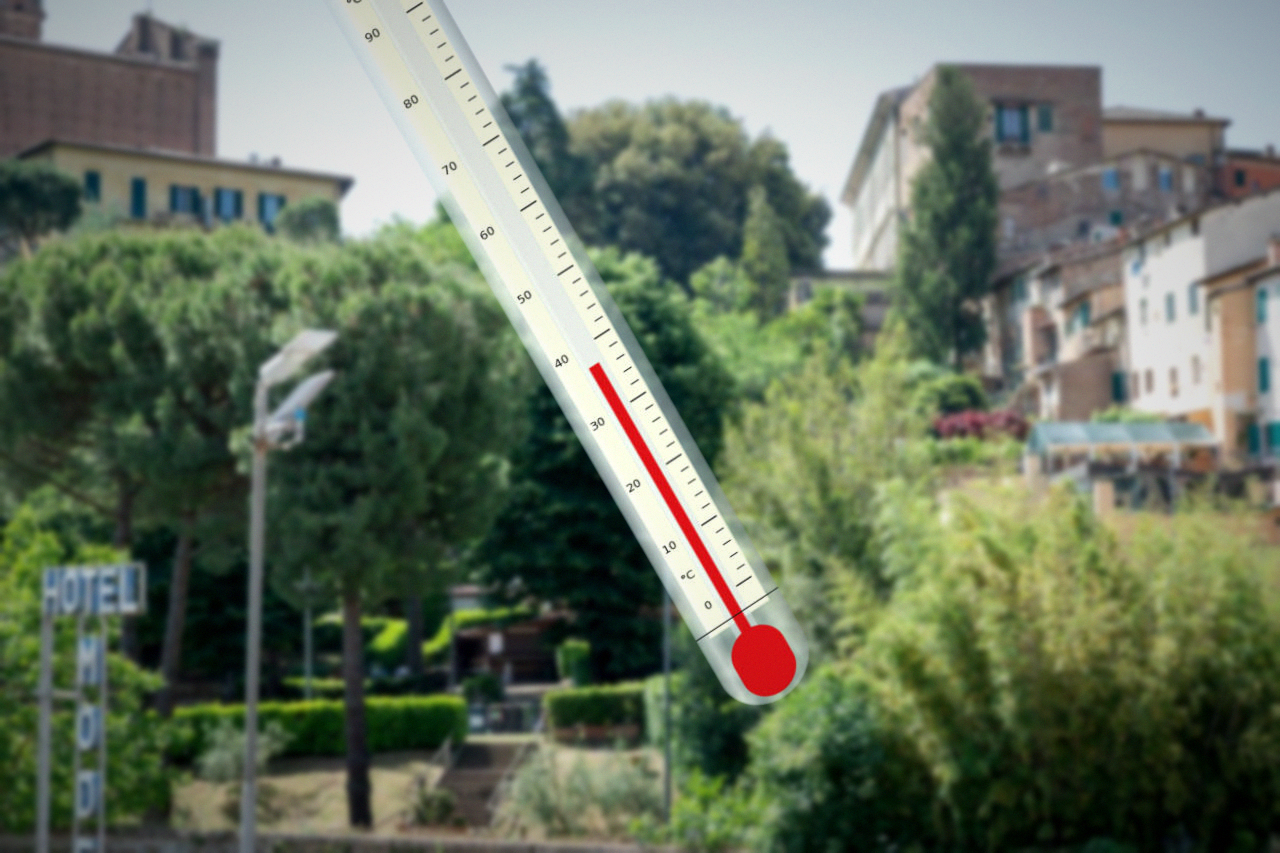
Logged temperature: 37 °C
